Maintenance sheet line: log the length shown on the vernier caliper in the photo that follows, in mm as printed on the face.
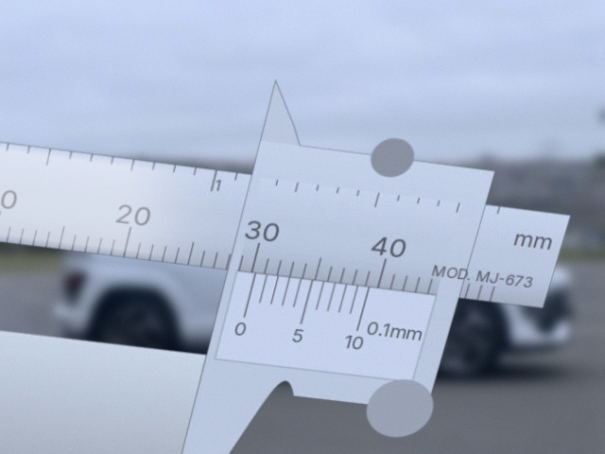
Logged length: 30.3 mm
